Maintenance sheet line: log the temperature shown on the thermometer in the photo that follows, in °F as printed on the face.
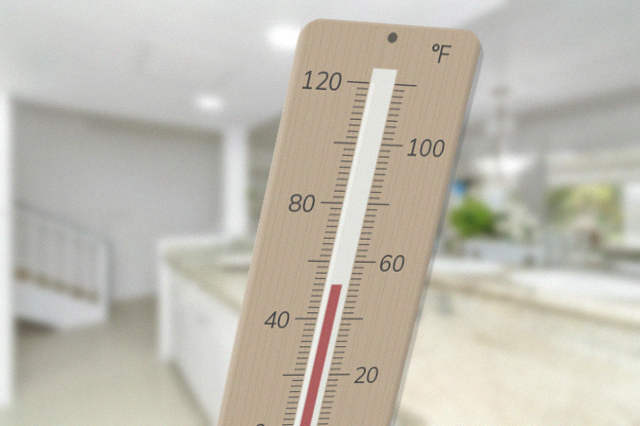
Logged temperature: 52 °F
